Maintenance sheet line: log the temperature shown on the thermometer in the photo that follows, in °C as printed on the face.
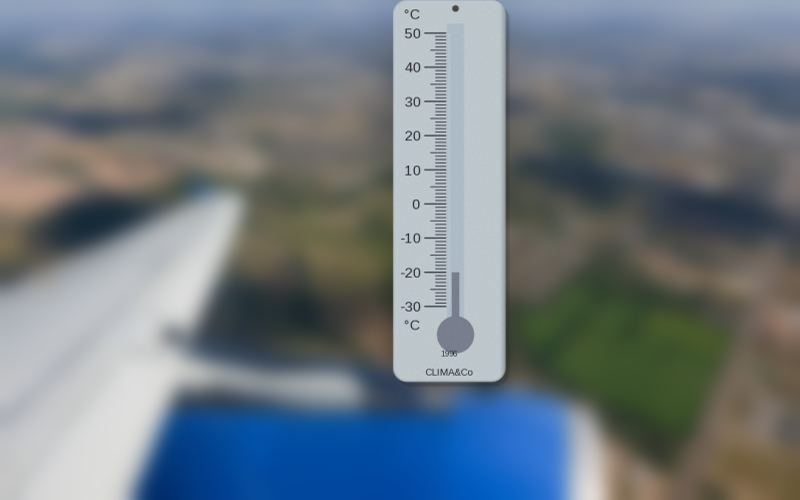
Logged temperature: -20 °C
